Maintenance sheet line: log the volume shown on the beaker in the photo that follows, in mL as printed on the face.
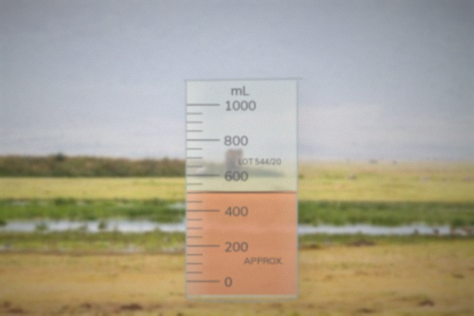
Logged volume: 500 mL
